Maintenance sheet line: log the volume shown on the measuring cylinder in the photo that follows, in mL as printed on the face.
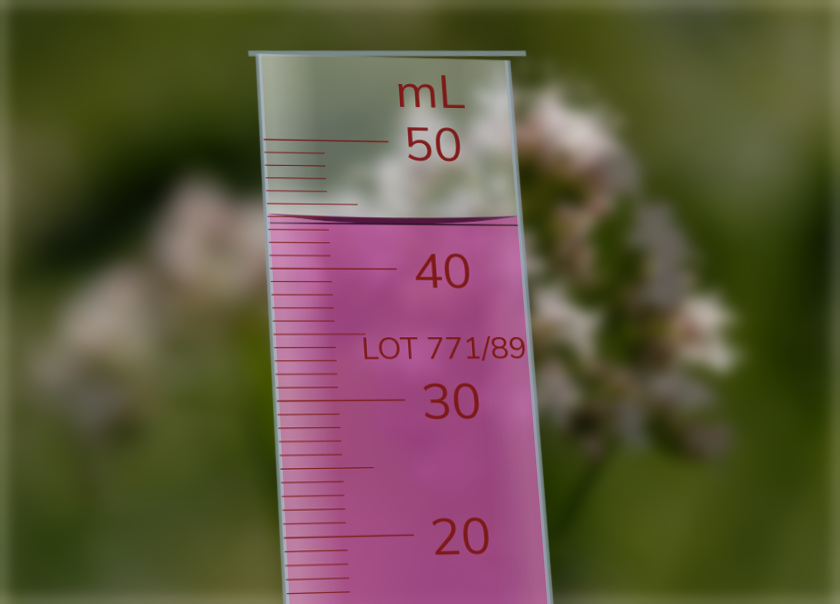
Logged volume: 43.5 mL
